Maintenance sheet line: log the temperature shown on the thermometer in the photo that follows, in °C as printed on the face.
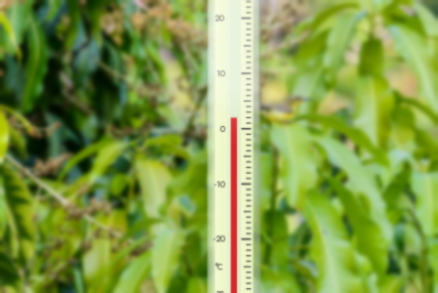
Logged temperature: 2 °C
